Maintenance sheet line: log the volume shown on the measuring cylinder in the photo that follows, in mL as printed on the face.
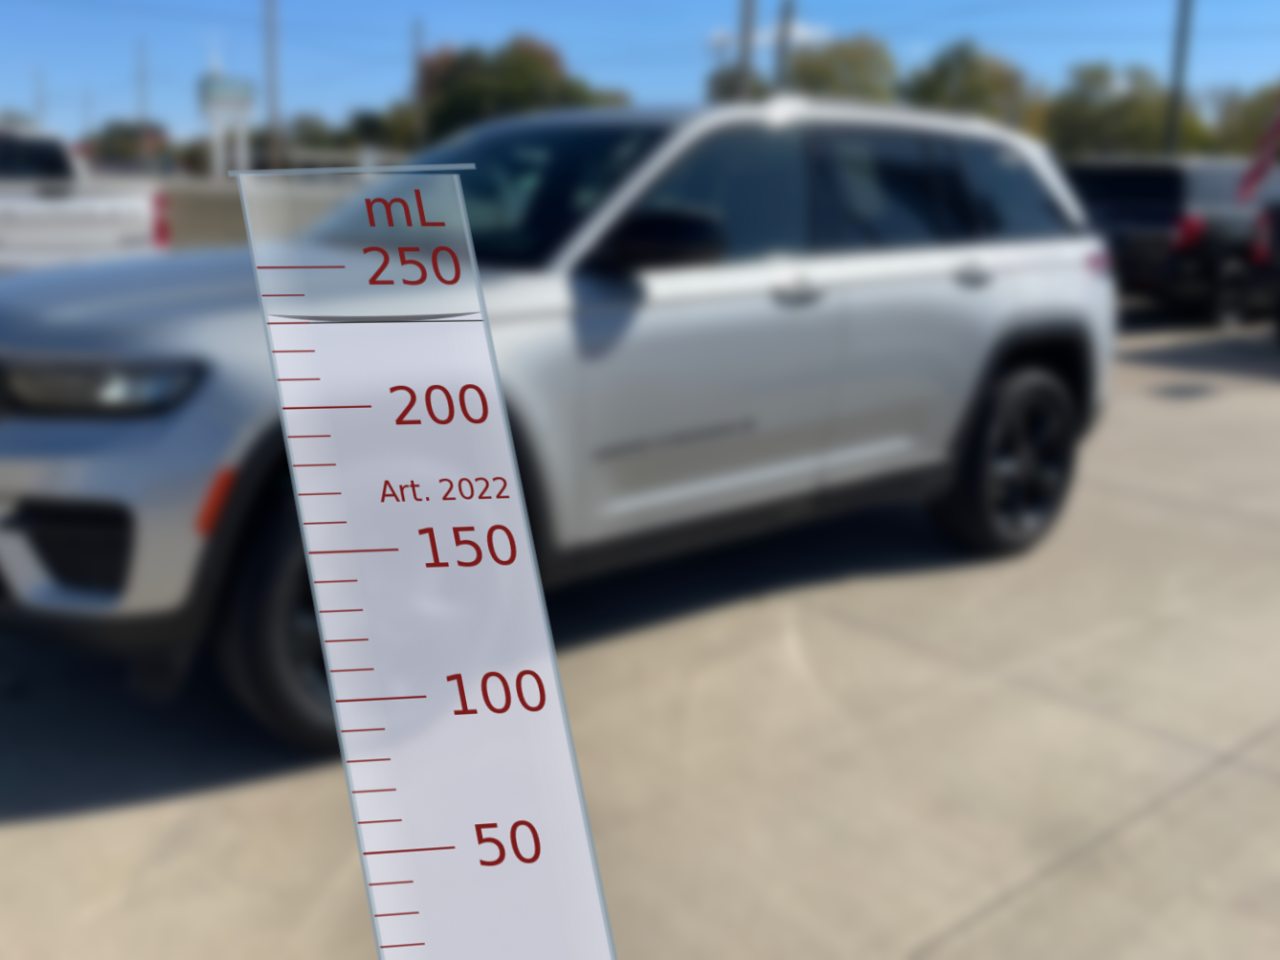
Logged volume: 230 mL
